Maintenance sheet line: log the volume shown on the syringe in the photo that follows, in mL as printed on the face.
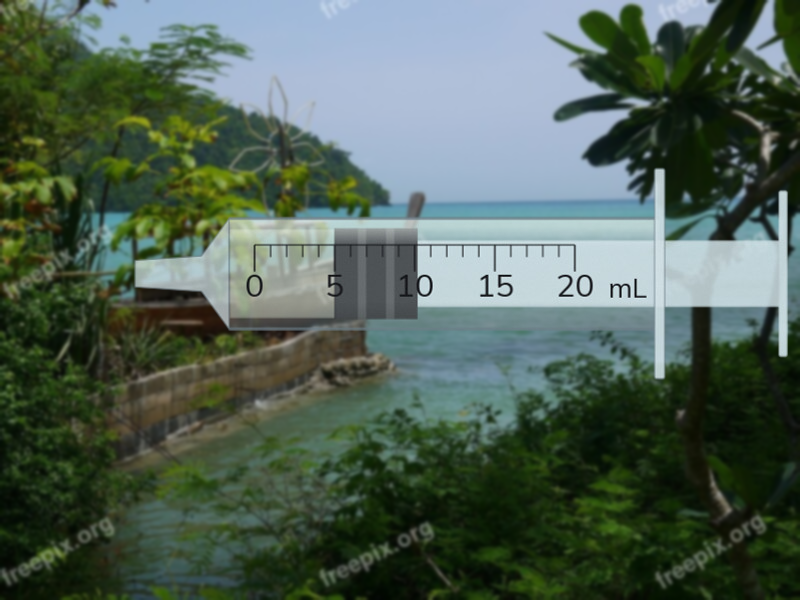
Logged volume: 5 mL
